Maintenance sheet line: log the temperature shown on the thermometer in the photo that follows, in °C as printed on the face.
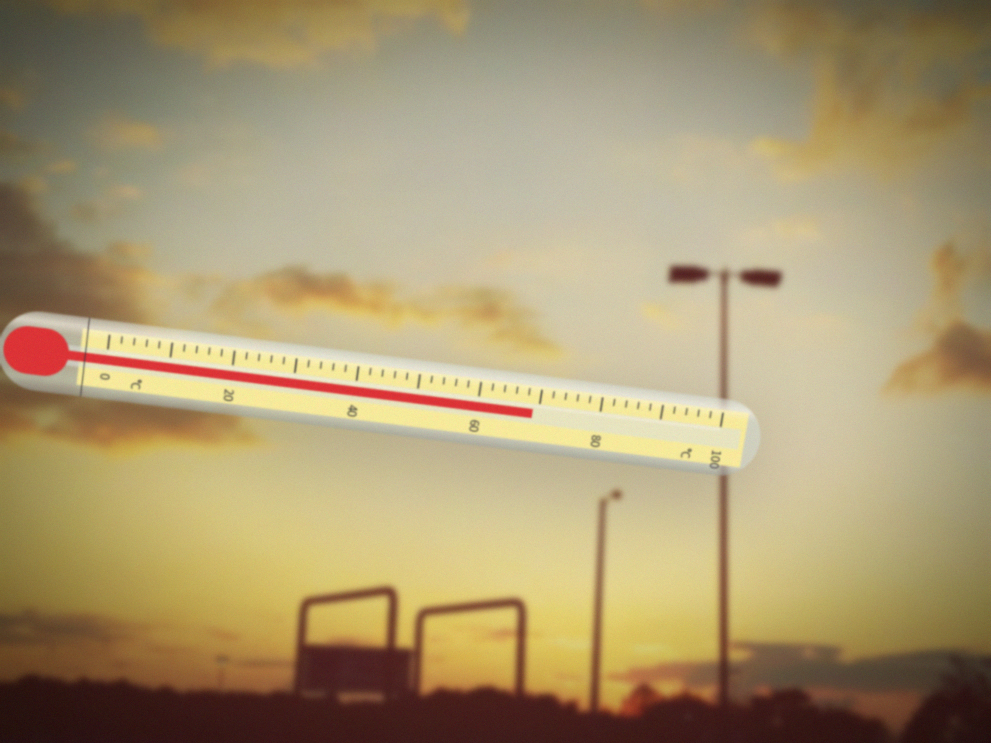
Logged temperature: 69 °C
